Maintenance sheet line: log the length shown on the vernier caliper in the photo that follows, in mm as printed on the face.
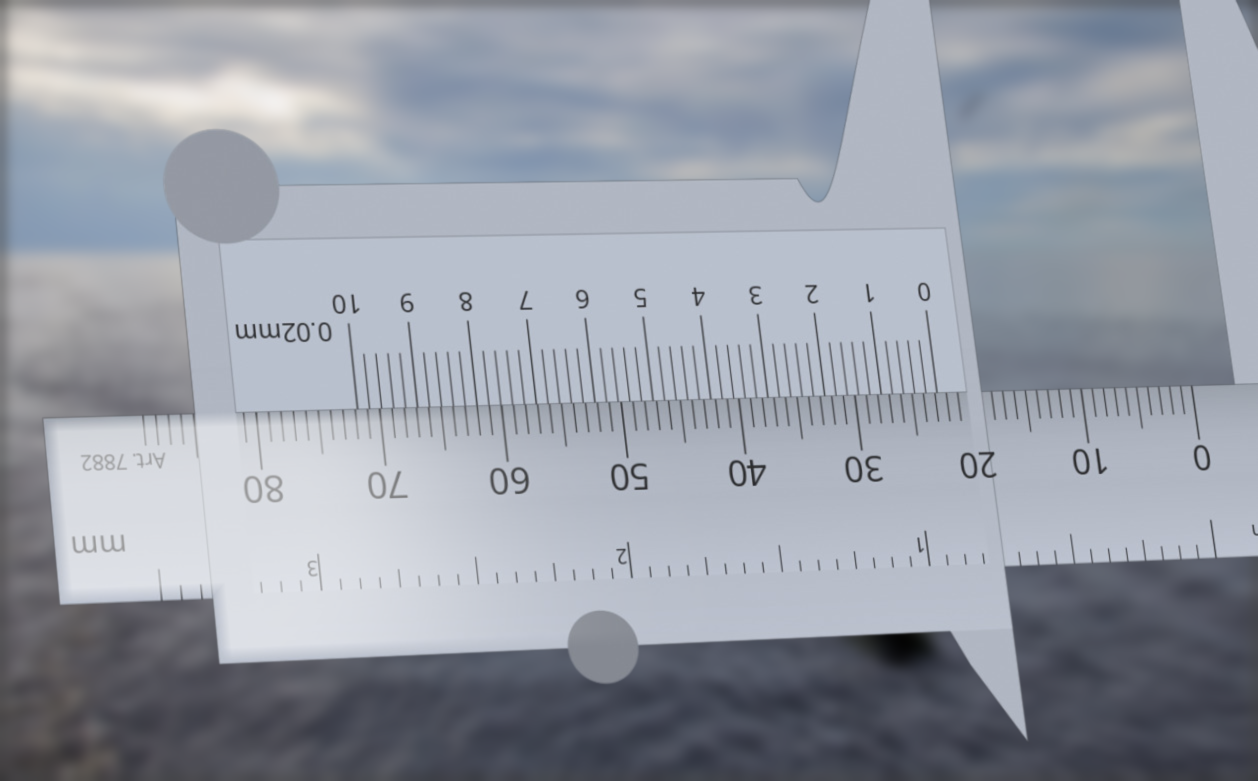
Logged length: 22.8 mm
